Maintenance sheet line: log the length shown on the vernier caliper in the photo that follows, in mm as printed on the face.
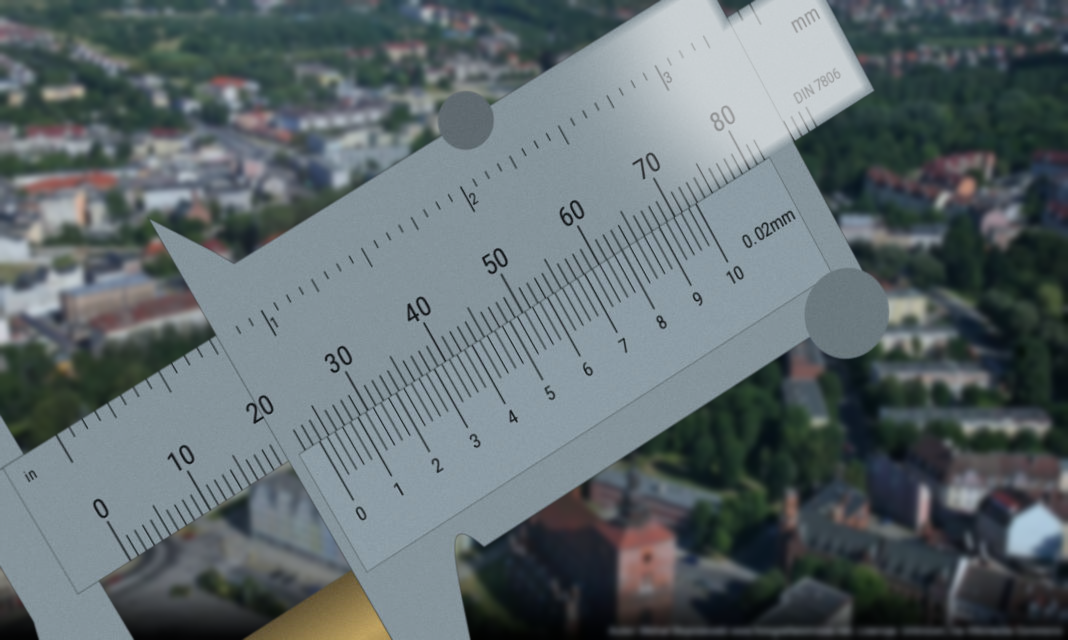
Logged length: 23.8 mm
